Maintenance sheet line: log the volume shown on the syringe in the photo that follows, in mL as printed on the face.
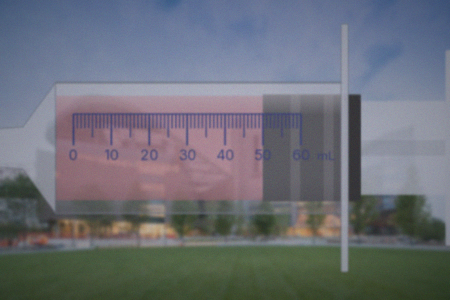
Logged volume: 50 mL
